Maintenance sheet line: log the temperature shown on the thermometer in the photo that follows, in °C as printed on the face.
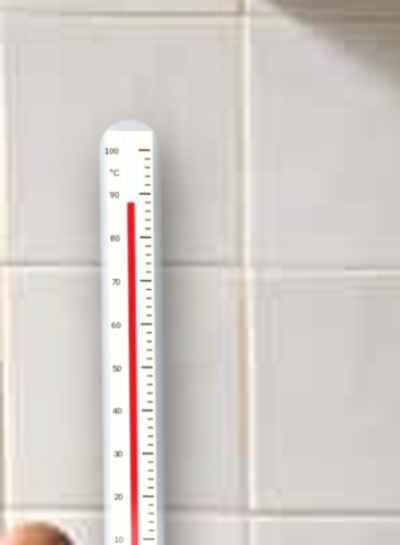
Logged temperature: 88 °C
